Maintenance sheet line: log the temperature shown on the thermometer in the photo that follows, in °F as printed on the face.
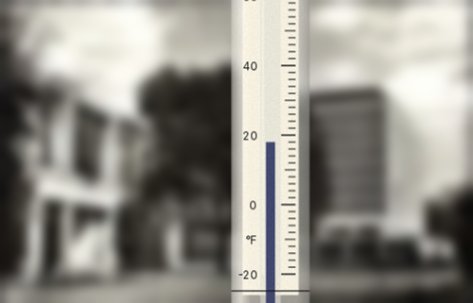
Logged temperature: 18 °F
